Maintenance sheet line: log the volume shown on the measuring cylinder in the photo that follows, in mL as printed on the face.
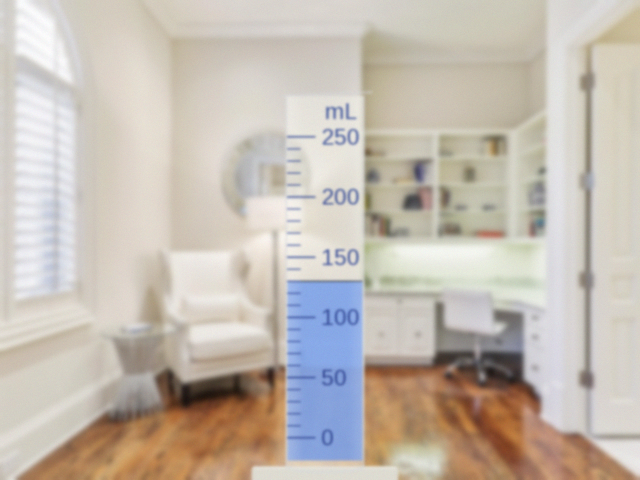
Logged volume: 130 mL
